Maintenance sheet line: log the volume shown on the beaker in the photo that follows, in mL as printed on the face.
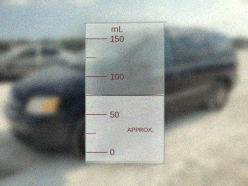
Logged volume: 75 mL
